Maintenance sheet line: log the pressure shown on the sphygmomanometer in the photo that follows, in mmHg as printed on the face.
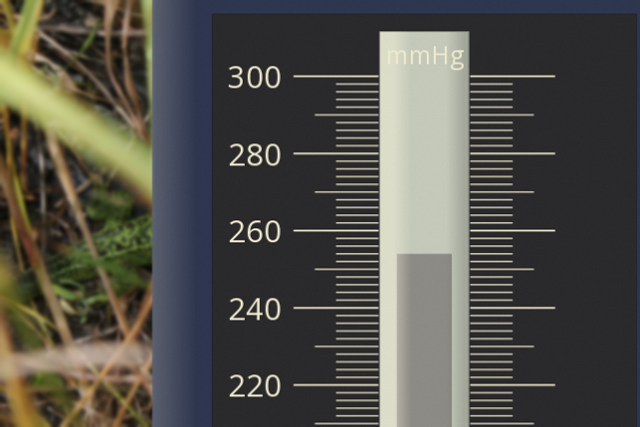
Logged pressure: 254 mmHg
